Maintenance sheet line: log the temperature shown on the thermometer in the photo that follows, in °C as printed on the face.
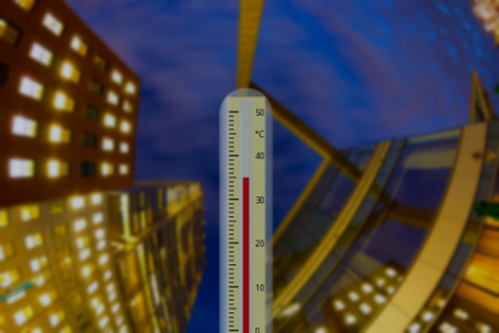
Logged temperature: 35 °C
